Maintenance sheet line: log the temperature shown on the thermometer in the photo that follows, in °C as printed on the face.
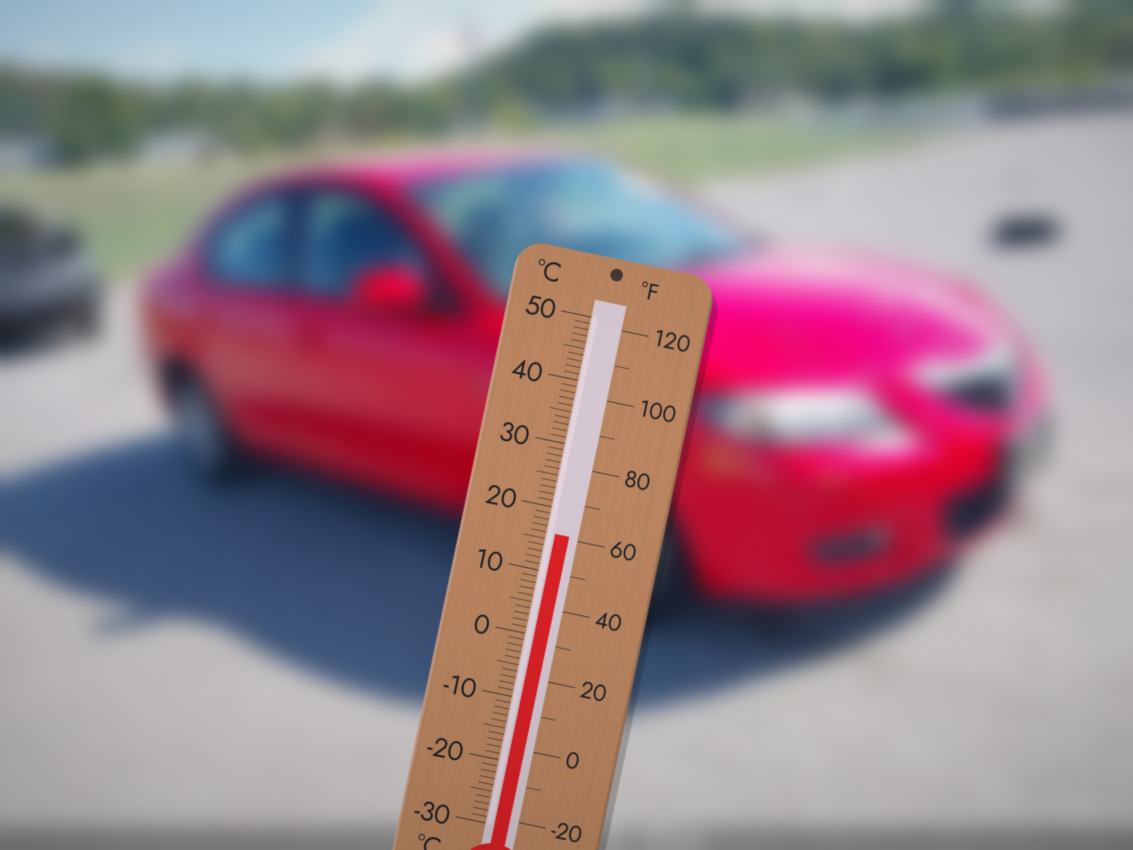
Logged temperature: 16 °C
